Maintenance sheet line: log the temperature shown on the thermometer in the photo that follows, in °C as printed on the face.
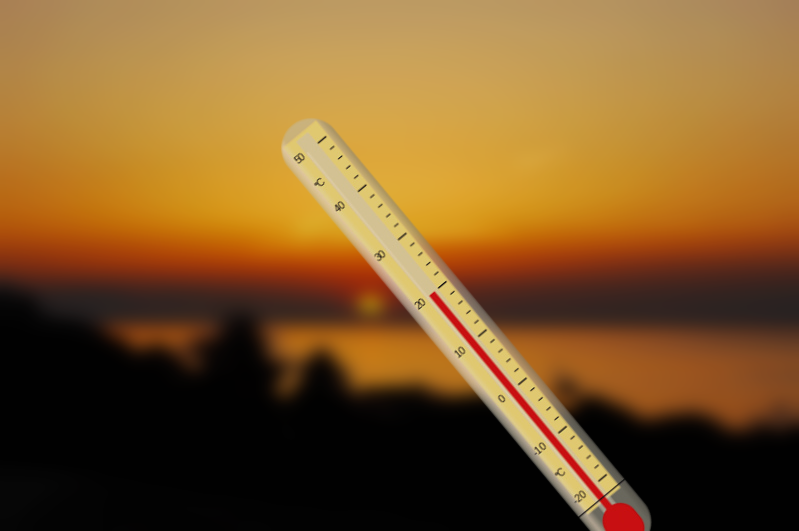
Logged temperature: 20 °C
